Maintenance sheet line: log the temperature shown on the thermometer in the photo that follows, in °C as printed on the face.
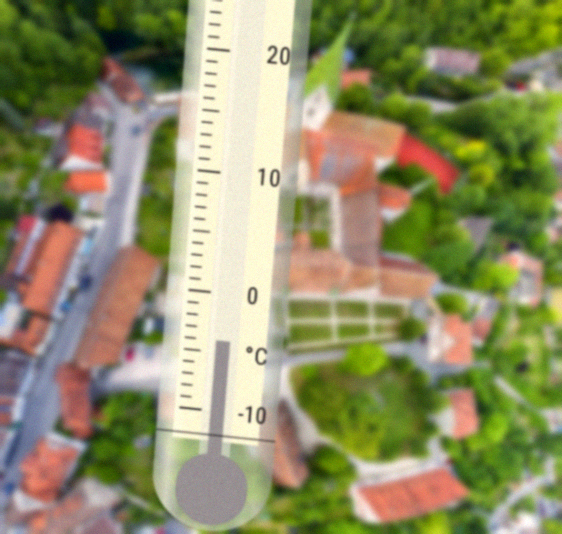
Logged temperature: -4 °C
